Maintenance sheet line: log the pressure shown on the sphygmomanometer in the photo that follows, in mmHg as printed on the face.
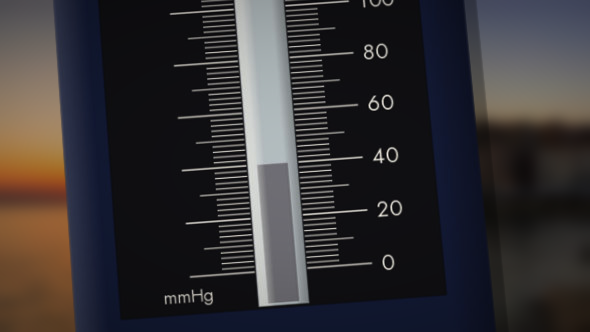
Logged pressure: 40 mmHg
